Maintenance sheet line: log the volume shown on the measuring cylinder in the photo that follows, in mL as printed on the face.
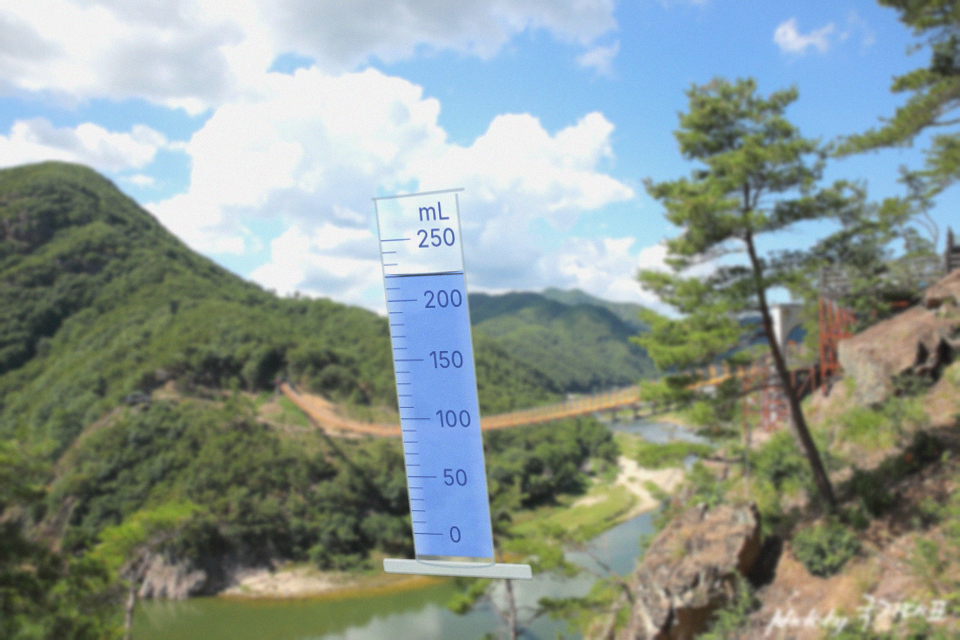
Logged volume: 220 mL
